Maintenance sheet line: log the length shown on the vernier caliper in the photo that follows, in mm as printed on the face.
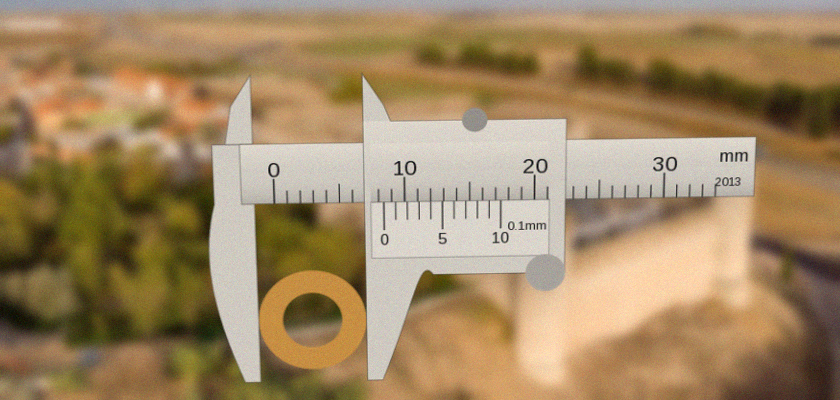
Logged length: 8.4 mm
